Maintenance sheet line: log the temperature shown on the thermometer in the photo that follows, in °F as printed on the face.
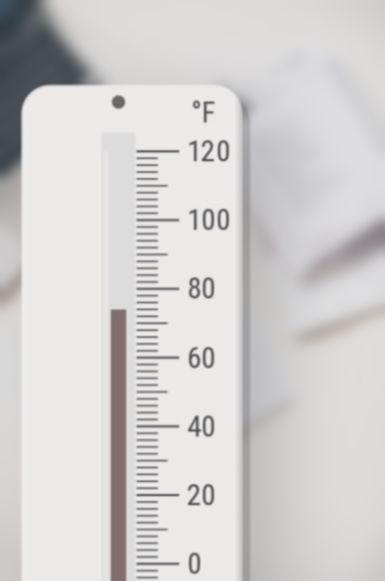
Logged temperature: 74 °F
